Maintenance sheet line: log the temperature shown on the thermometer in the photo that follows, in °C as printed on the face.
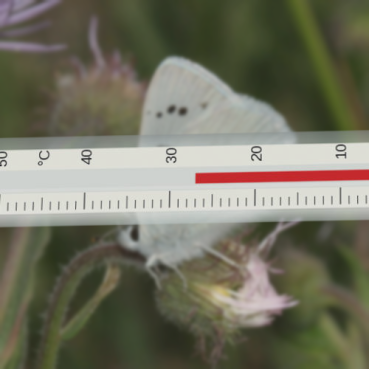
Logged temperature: 27 °C
